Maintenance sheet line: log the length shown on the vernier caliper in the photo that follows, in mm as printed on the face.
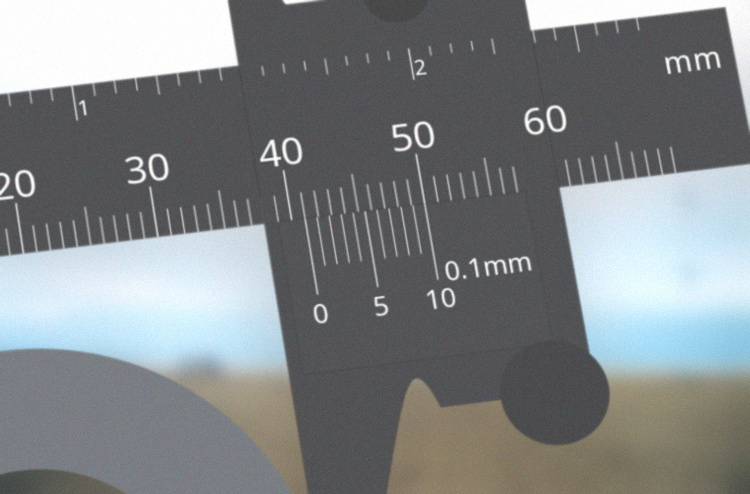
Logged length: 41.0 mm
